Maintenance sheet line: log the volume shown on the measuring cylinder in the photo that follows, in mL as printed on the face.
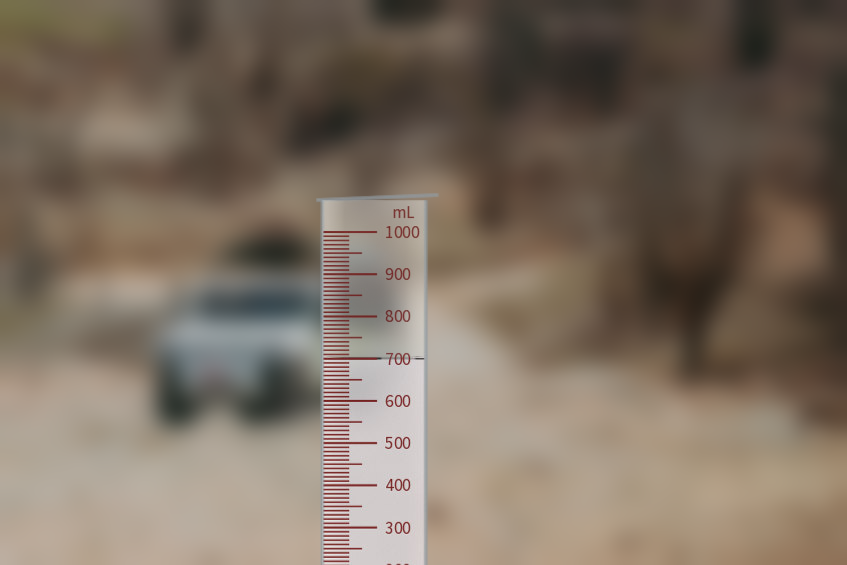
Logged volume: 700 mL
